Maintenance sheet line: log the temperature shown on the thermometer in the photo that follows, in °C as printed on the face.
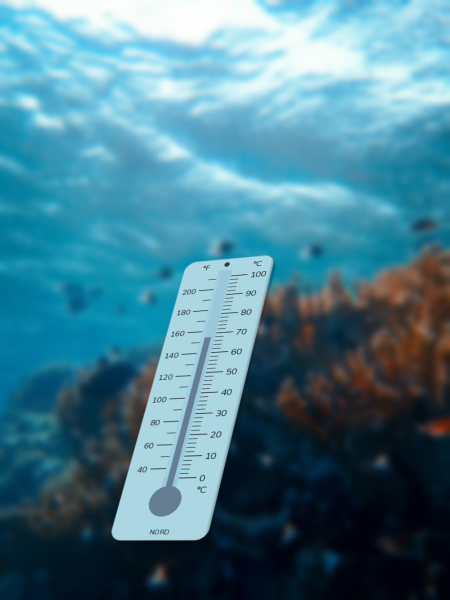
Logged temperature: 68 °C
